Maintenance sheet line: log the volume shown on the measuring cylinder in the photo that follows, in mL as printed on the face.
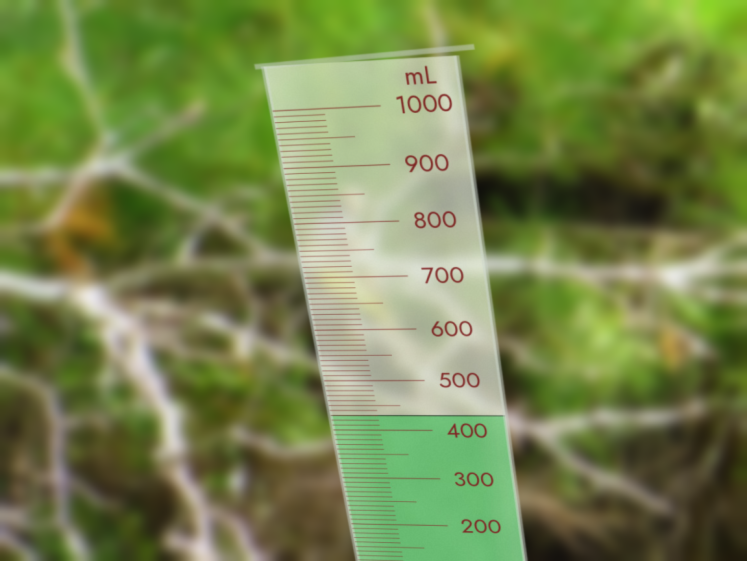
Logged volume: 430 mL
